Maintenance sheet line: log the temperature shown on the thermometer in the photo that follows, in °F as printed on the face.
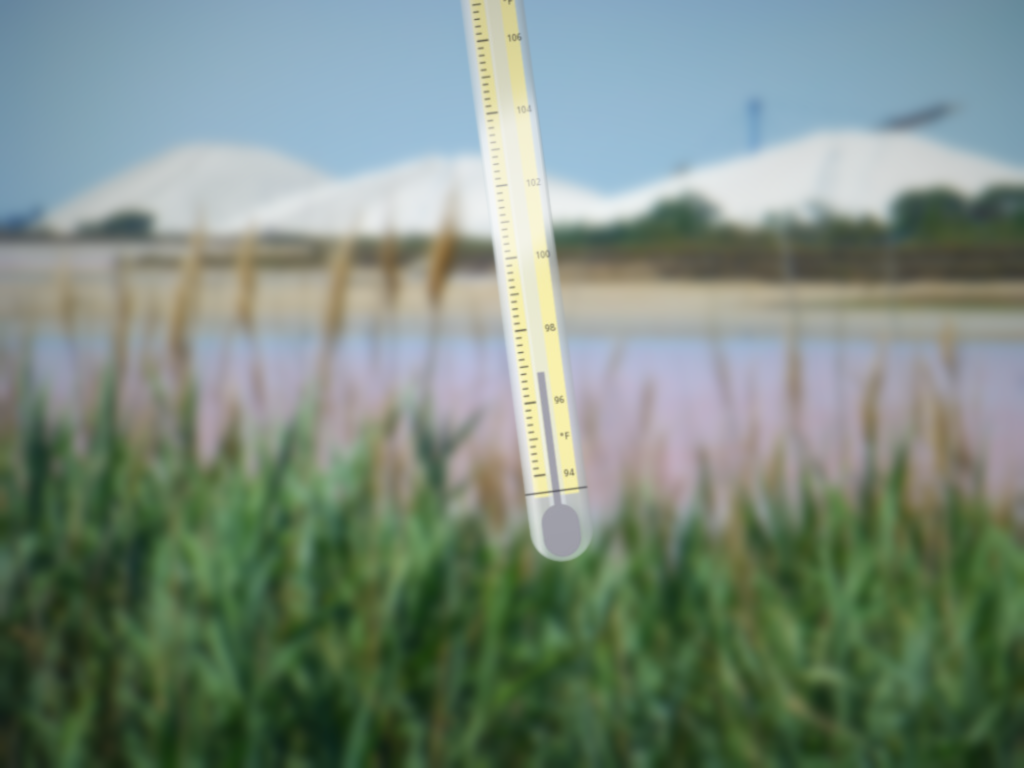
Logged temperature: 96.8 °F
